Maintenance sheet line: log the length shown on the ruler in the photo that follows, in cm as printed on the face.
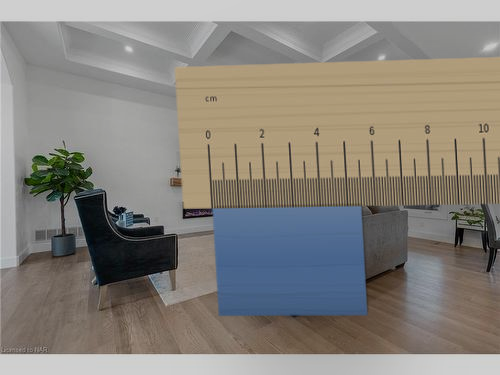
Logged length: 5.5 cm
